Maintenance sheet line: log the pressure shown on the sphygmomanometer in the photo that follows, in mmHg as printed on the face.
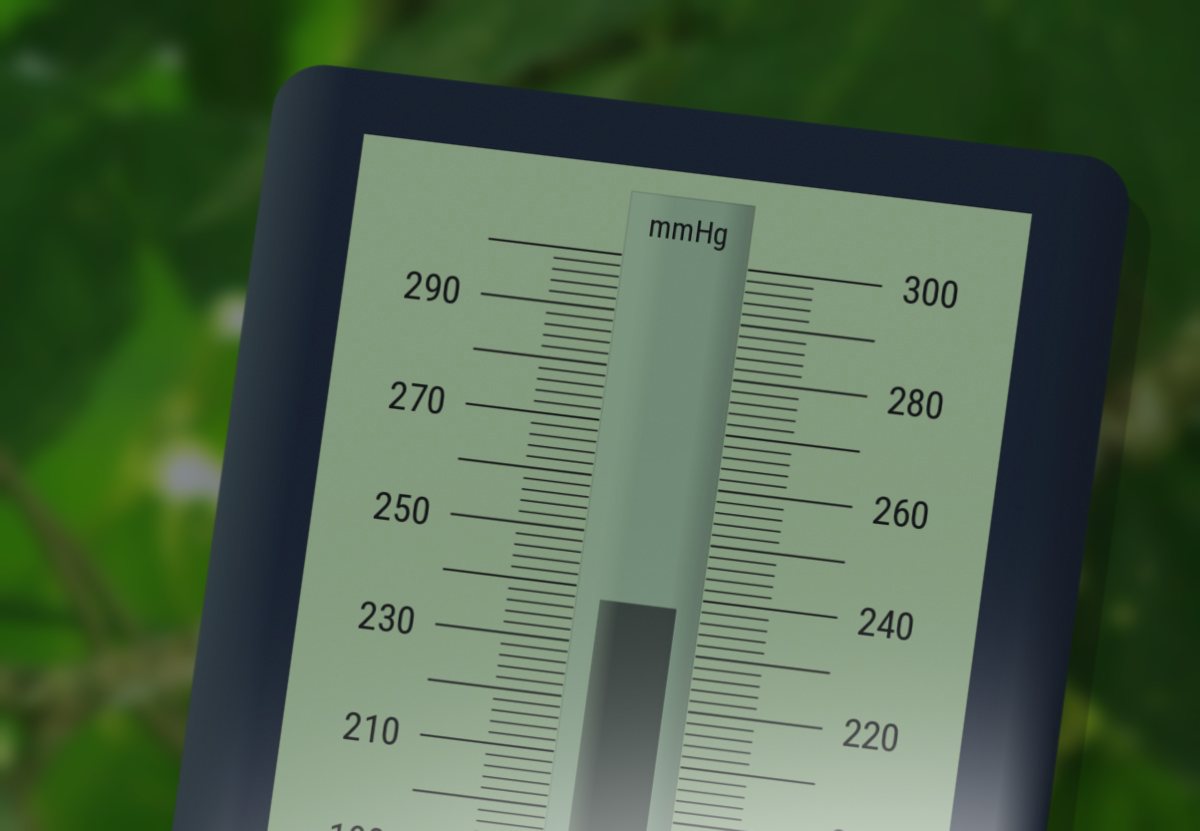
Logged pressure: 238 mmHg
